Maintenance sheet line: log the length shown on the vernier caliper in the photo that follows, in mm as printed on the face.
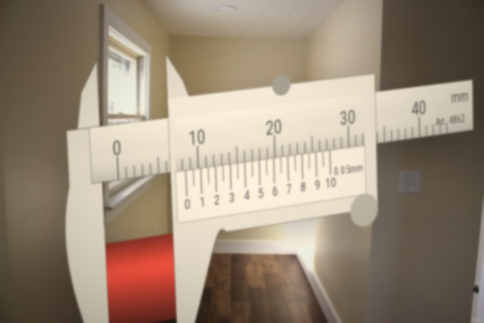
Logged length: 8.4 mm
